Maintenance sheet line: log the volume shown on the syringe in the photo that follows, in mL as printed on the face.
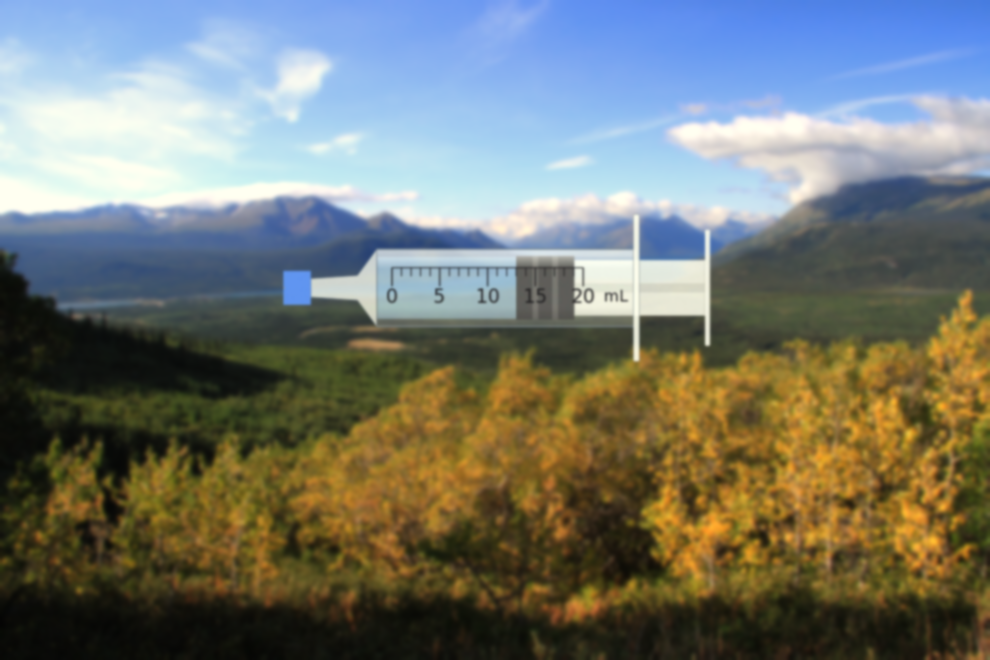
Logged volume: 13 mL
